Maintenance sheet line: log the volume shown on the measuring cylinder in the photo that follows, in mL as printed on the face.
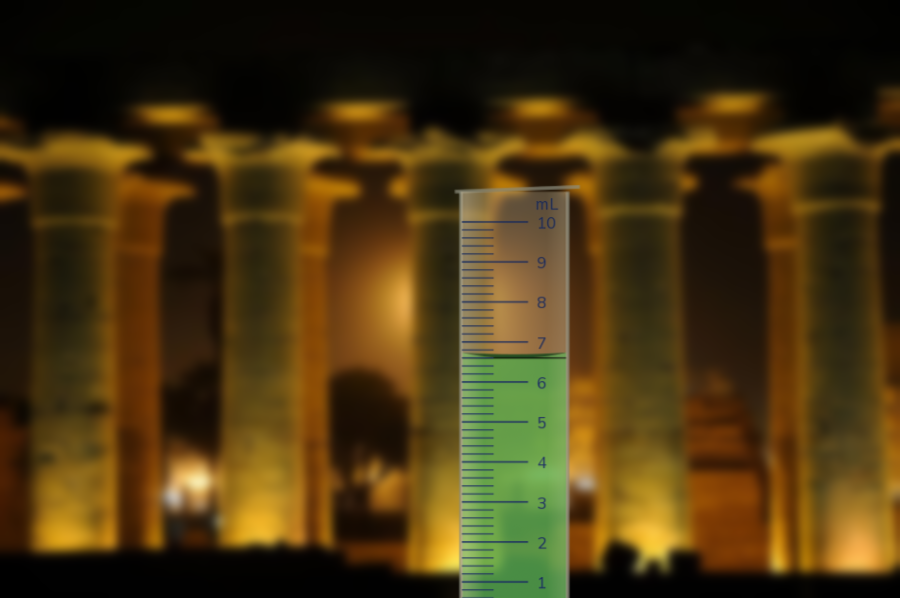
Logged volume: 6.6 mL
